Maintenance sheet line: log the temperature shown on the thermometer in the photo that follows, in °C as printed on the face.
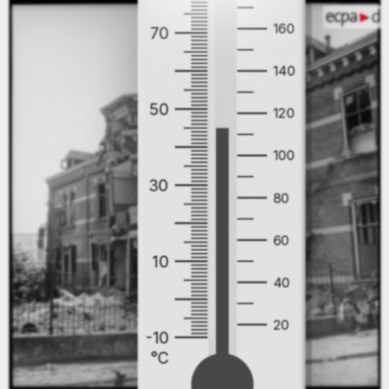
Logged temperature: 45 °C
